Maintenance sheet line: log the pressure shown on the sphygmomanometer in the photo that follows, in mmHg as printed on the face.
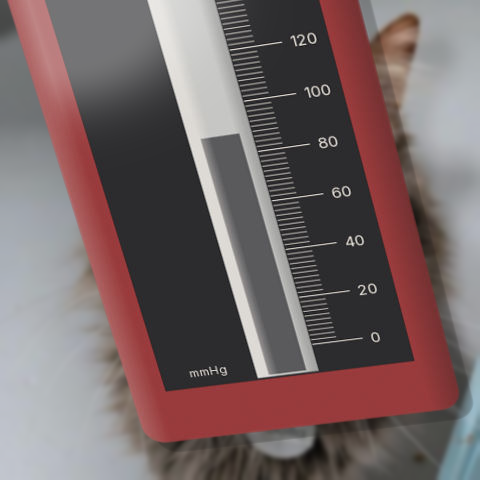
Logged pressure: 88 mmHg
